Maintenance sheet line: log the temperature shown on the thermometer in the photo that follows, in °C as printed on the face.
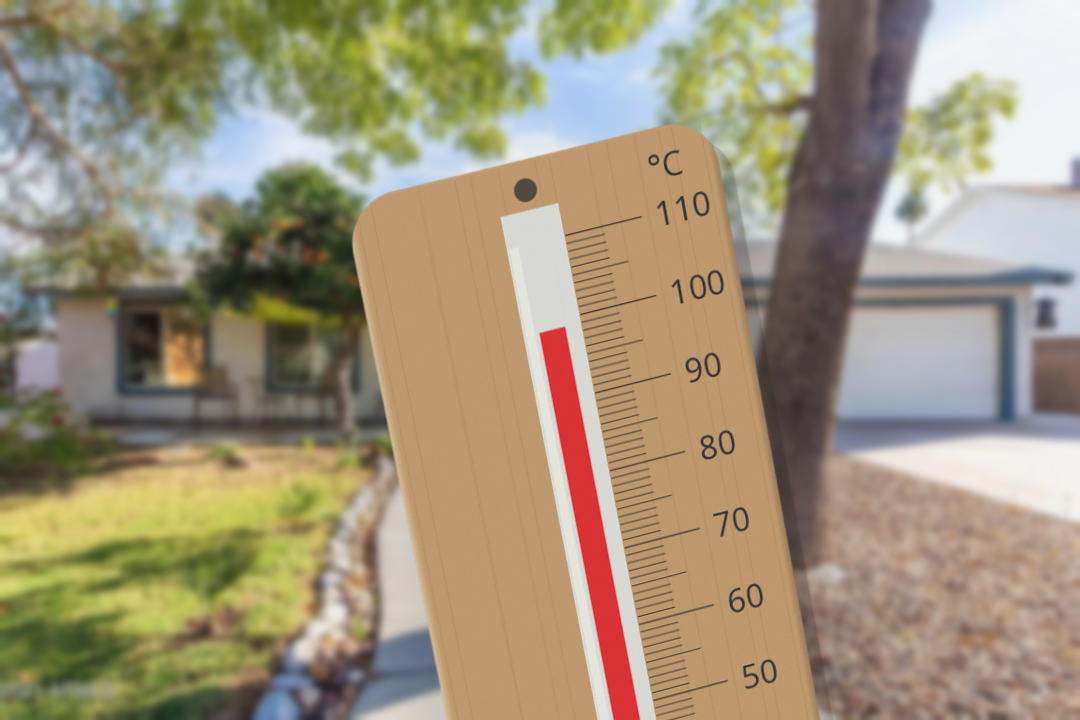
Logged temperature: 99 °C
